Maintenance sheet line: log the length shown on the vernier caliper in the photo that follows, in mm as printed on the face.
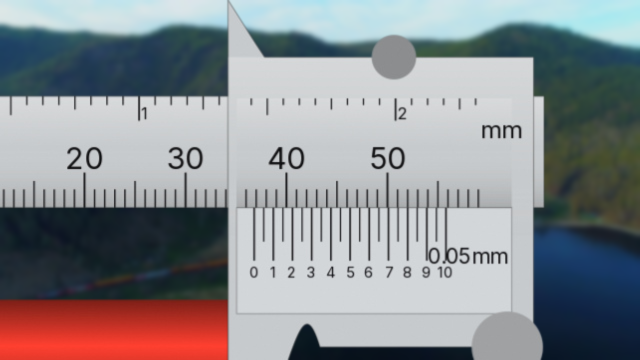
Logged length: 36.8 mm
